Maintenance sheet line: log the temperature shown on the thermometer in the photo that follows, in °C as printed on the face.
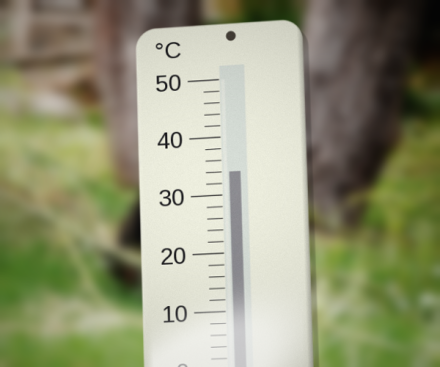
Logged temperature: 34 °C
